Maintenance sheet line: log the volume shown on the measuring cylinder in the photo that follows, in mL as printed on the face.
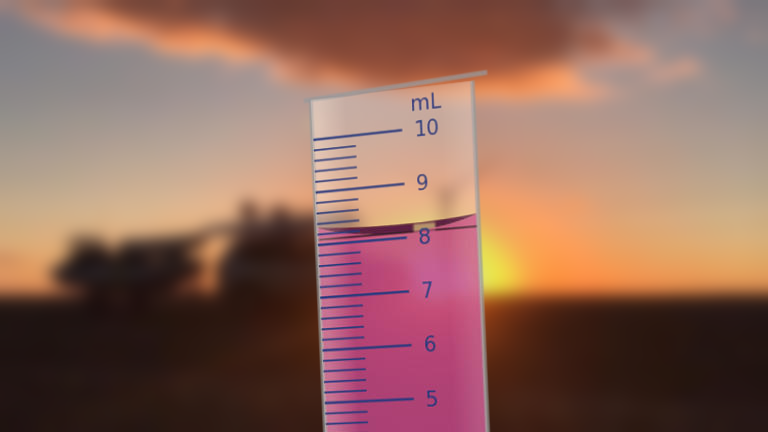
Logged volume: 8.1 mL
